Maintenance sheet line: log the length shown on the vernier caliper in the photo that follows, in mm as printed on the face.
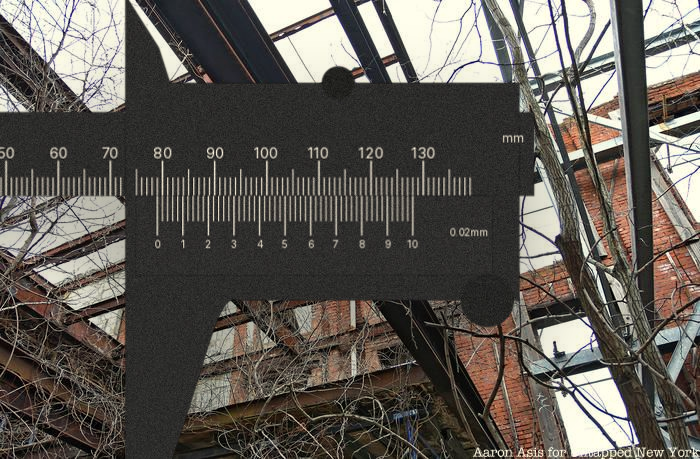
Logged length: 79.0 mm
